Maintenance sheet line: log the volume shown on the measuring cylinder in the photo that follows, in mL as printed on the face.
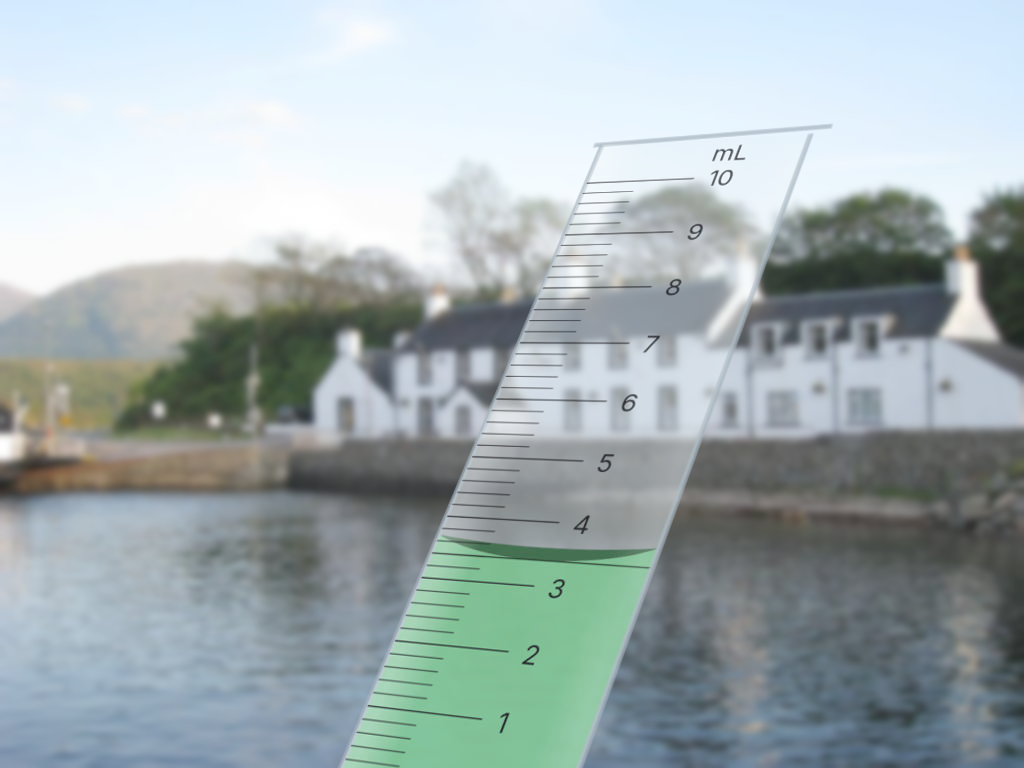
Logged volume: 3.4 mL
